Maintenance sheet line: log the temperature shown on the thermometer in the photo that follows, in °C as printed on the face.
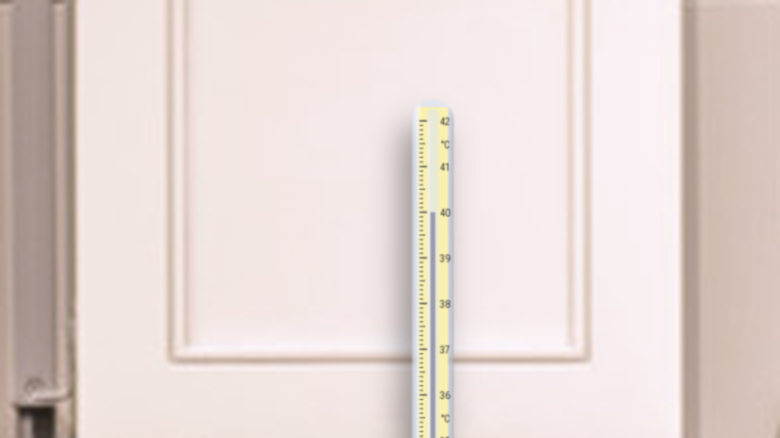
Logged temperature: 40 °C
